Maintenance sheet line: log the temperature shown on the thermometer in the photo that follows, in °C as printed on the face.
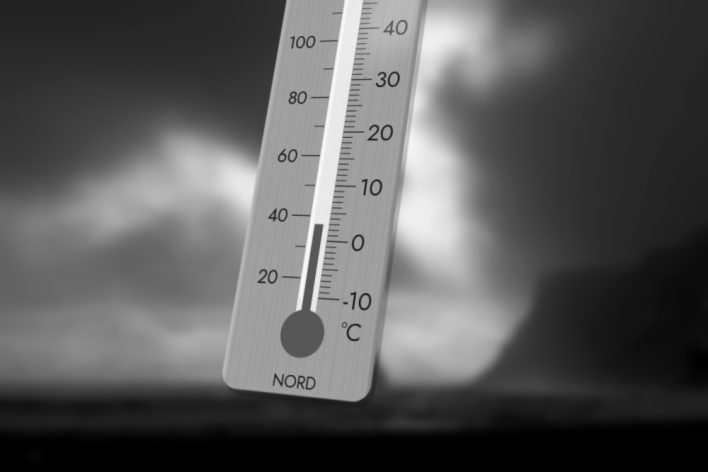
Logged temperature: 3 °C
